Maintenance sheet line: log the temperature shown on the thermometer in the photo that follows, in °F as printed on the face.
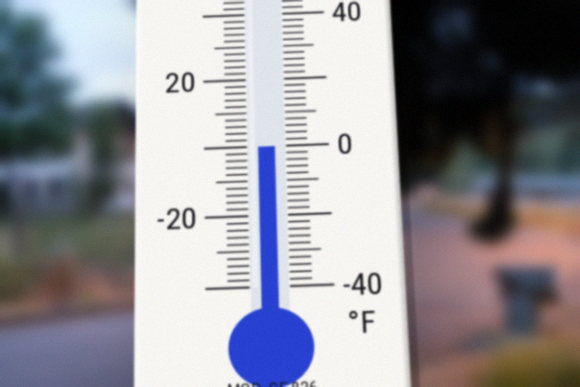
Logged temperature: 0 °F
